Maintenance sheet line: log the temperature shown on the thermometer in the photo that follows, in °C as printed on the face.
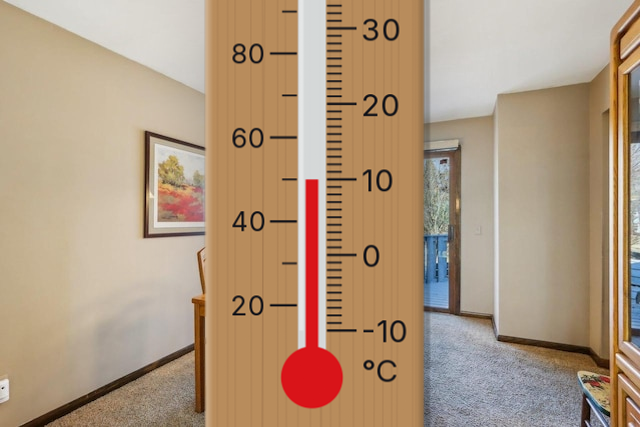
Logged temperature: 10 °C
